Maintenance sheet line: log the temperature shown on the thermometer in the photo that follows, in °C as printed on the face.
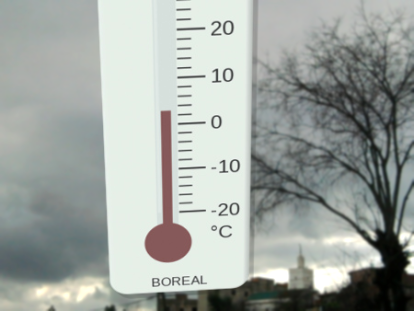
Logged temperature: 3 °C
